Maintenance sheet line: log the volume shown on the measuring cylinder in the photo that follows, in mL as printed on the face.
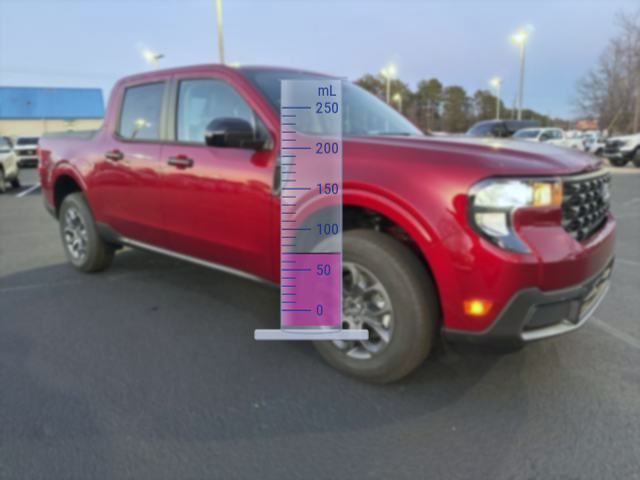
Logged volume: 70 mL
